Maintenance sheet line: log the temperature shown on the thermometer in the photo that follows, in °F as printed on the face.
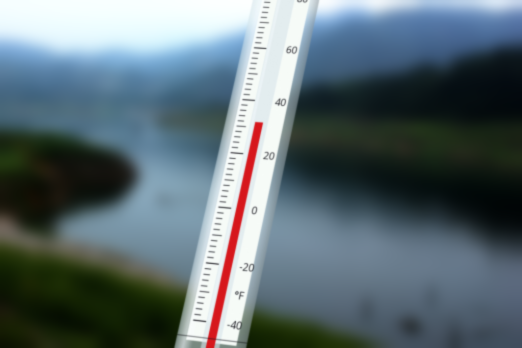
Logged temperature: 32 °F
